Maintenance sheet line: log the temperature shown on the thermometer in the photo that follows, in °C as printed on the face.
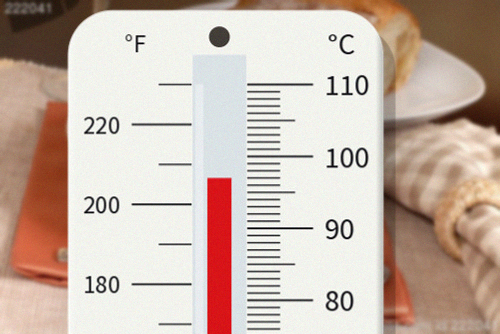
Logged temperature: 97 °C
